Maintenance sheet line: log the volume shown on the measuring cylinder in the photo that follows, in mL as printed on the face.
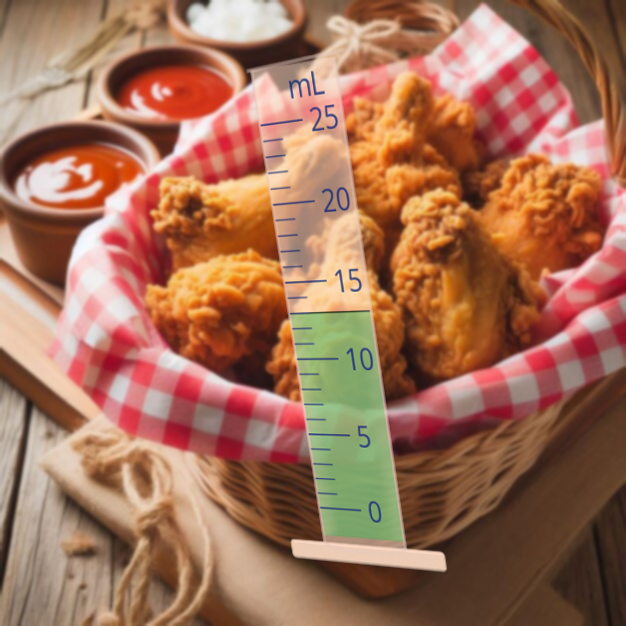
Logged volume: 13 mL
